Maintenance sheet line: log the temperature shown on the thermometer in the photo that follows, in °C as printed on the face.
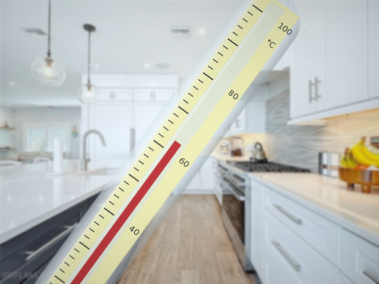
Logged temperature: 63 °C
